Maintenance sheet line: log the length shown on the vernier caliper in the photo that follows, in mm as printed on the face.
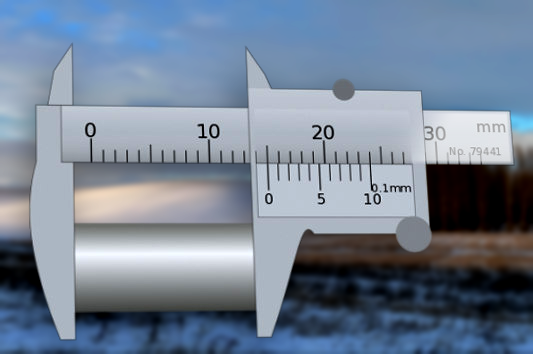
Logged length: 15.0 mm
